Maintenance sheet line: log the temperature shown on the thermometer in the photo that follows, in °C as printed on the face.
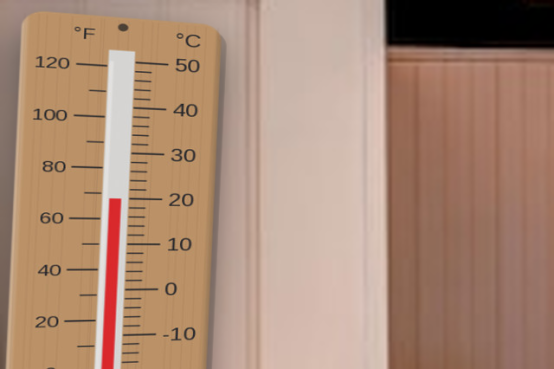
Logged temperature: 20 °C
